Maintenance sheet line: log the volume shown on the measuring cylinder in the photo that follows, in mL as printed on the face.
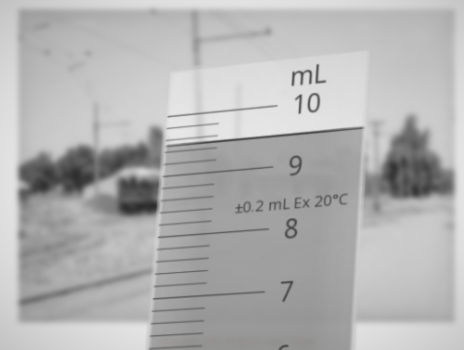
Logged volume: 9.5 mL
